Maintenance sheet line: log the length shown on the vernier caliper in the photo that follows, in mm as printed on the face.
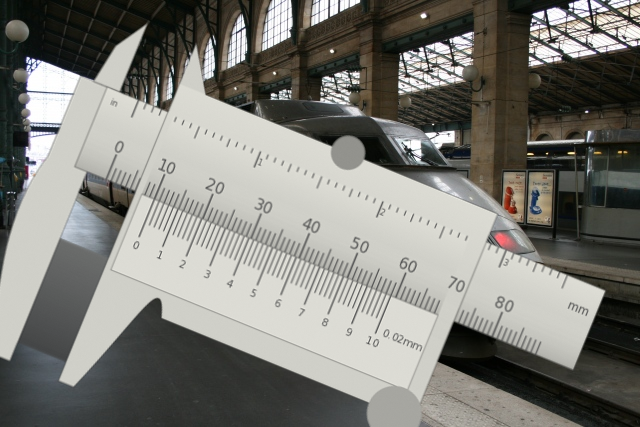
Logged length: 10.0 mm
